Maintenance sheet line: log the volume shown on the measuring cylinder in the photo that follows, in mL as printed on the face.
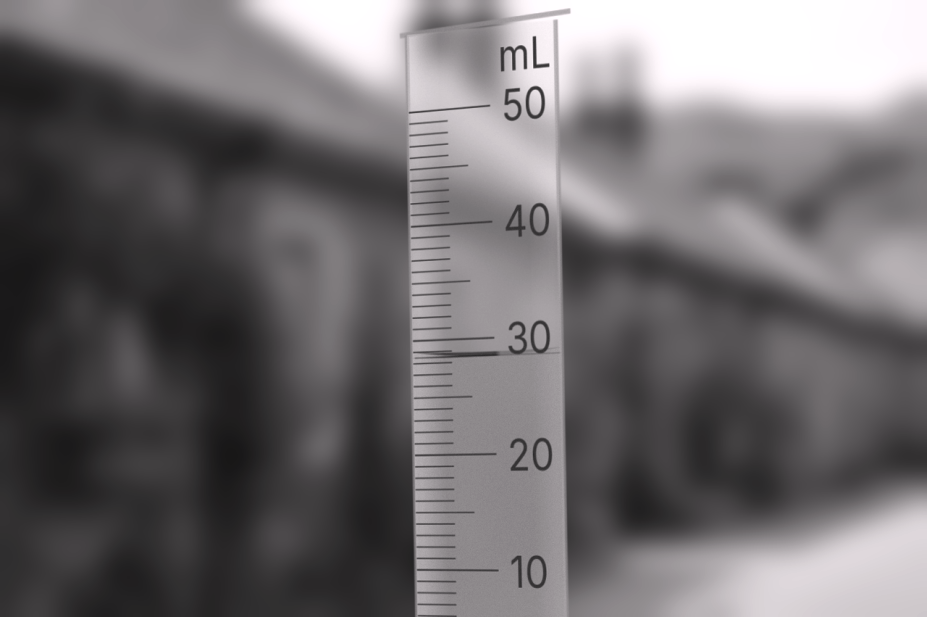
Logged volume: 28.5 mL
